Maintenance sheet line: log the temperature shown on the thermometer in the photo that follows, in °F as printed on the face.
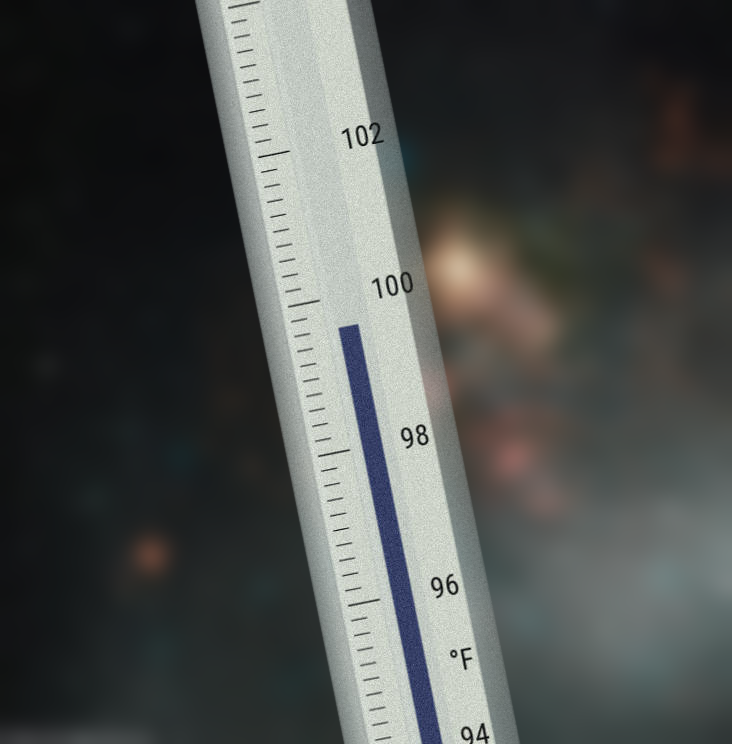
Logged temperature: 99.6 °F
